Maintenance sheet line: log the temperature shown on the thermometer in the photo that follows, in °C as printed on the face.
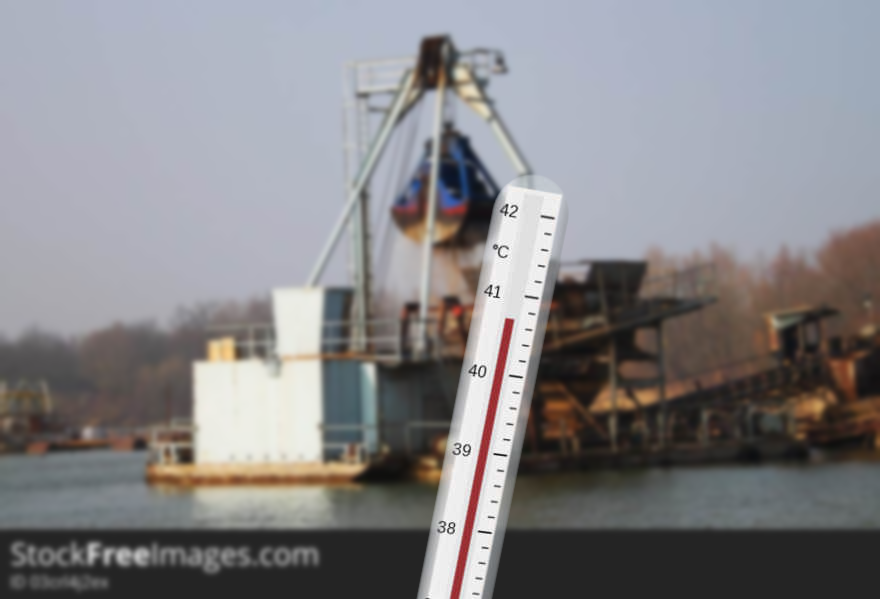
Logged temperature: 40.7 °C
